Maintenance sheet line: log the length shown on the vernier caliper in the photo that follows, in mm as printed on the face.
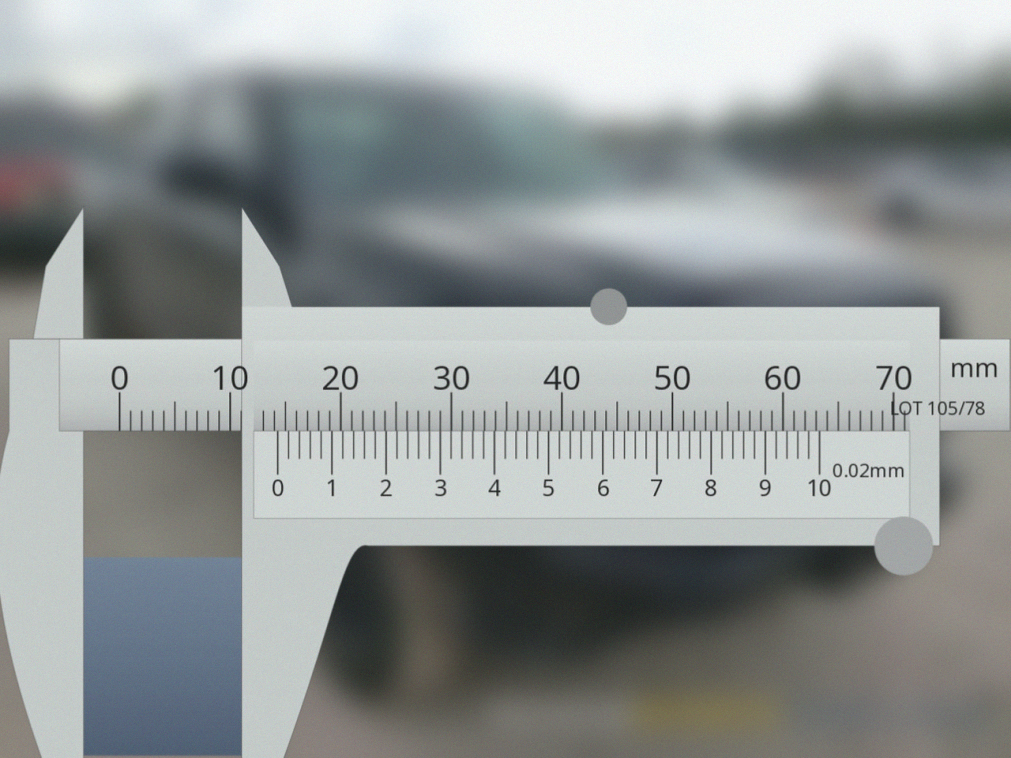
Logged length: 14.3 mm
